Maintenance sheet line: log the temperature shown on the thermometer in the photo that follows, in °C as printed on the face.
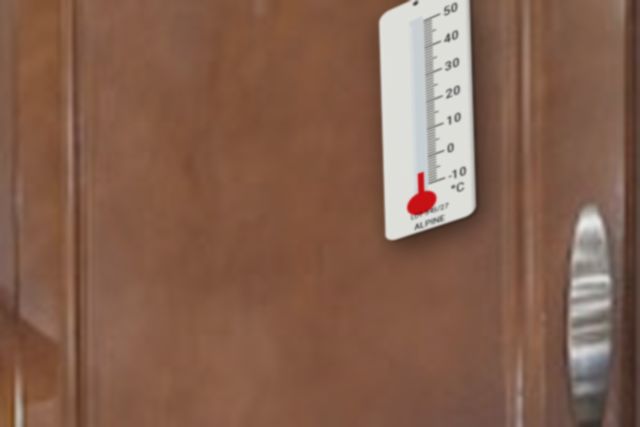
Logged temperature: -5 °C
